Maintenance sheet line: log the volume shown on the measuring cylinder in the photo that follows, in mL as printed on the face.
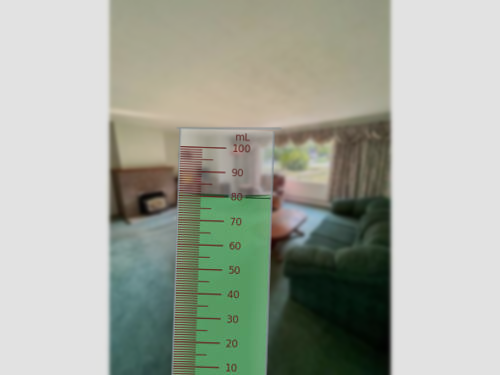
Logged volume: 80 mL
